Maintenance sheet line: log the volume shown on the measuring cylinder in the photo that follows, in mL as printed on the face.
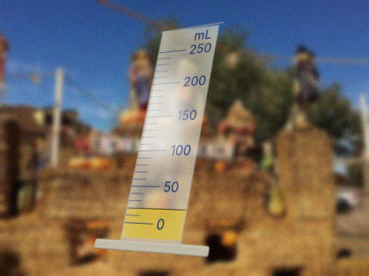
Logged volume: 20 mL
